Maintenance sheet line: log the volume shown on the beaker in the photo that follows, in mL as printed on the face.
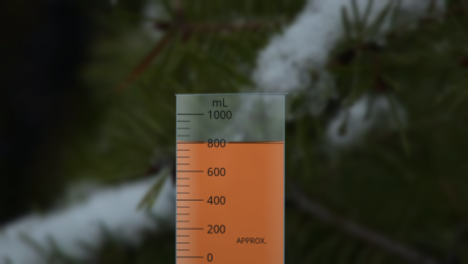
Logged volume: 800 mL
